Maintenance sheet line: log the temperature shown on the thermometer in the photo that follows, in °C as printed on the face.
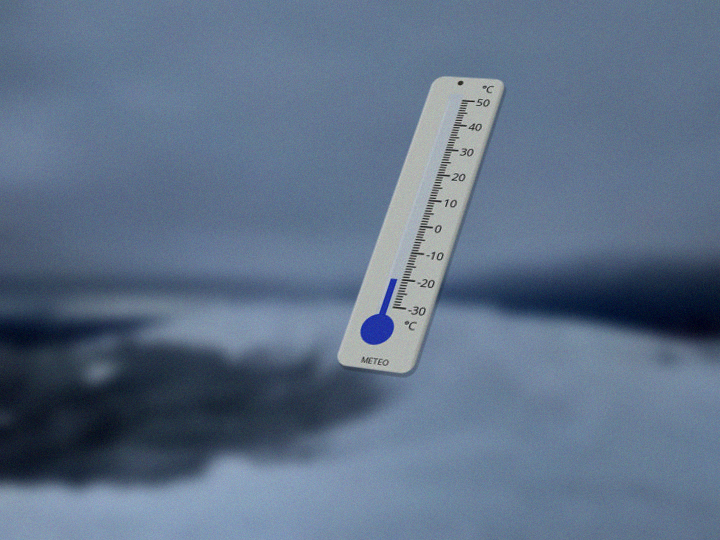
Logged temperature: -20 °C
